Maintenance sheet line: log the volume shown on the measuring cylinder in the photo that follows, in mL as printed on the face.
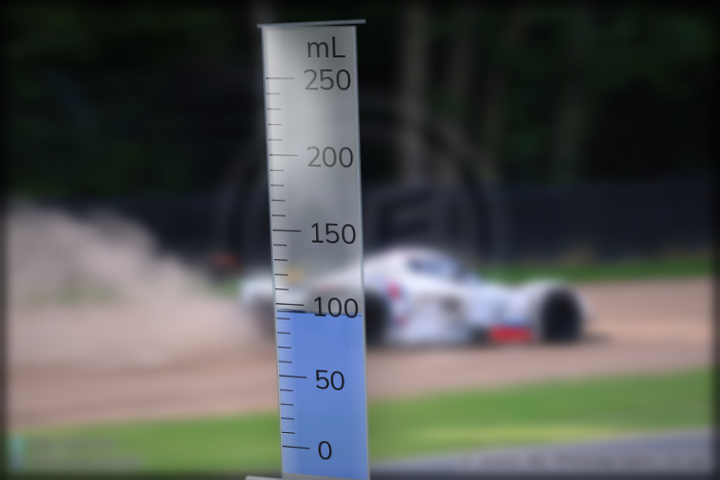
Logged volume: 95 mL
